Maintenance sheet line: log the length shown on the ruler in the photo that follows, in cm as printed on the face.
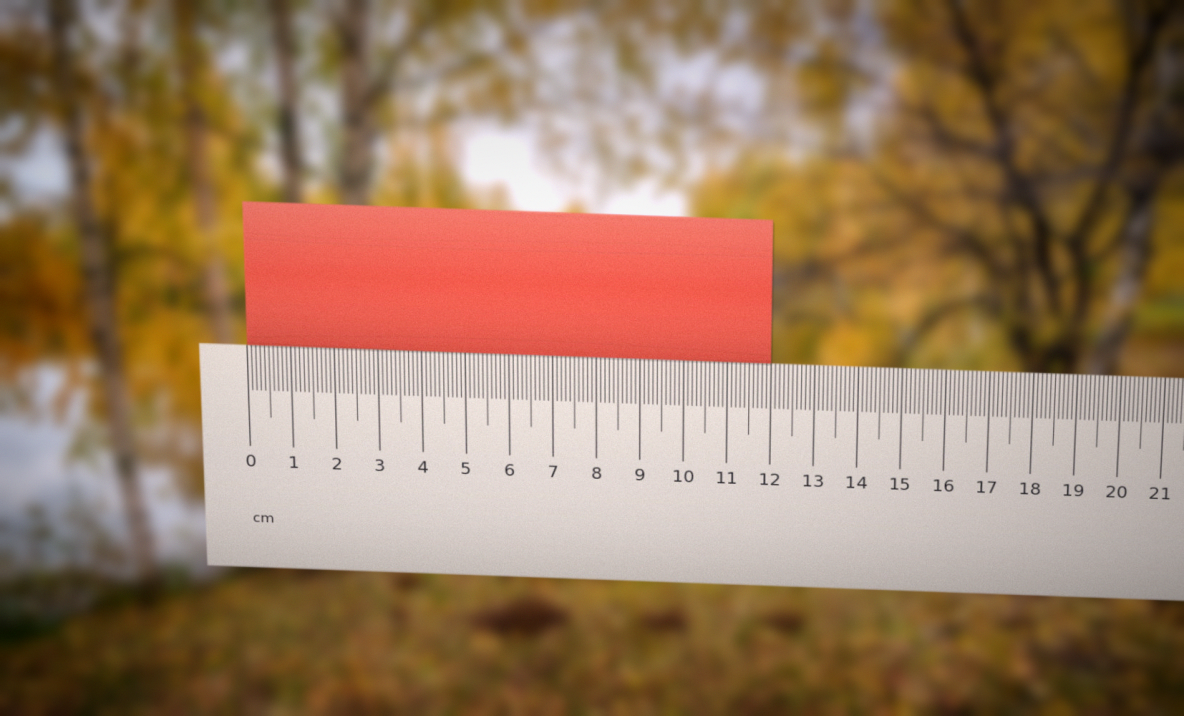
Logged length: 12 cm
